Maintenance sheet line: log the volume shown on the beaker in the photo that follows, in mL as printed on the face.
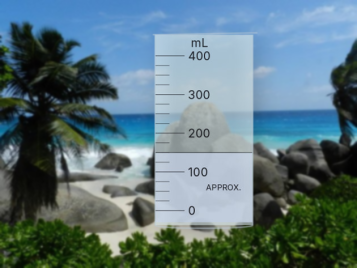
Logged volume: 150 mL
